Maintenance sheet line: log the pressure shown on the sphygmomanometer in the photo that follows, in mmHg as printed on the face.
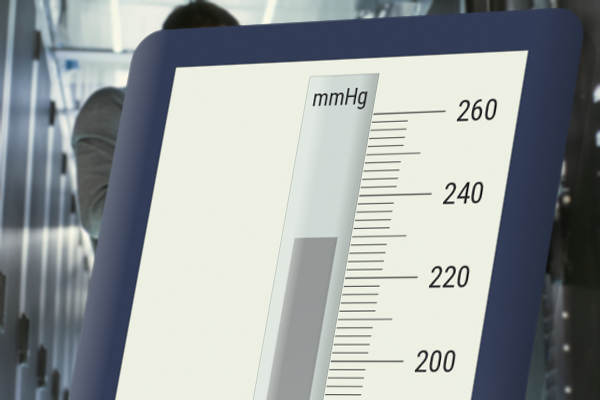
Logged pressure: 230 mmHg
